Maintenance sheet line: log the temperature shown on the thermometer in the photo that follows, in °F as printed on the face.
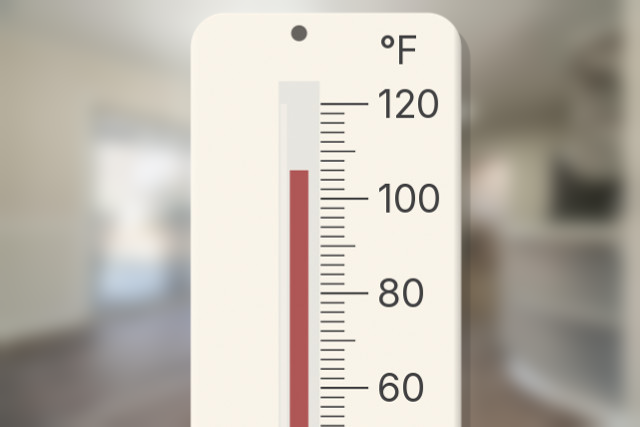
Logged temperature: 106 °F
